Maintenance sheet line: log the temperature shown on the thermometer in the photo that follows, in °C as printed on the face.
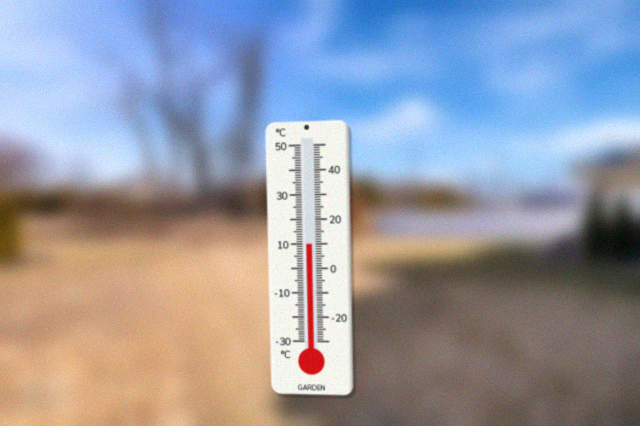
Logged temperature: 10 °C
